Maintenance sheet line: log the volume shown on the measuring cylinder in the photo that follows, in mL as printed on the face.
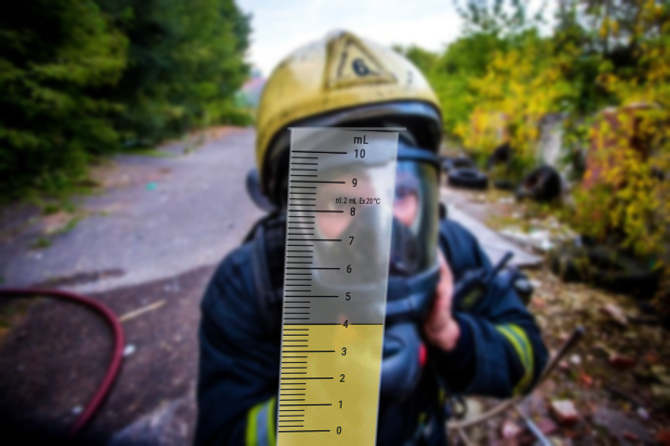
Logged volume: 4 mL
